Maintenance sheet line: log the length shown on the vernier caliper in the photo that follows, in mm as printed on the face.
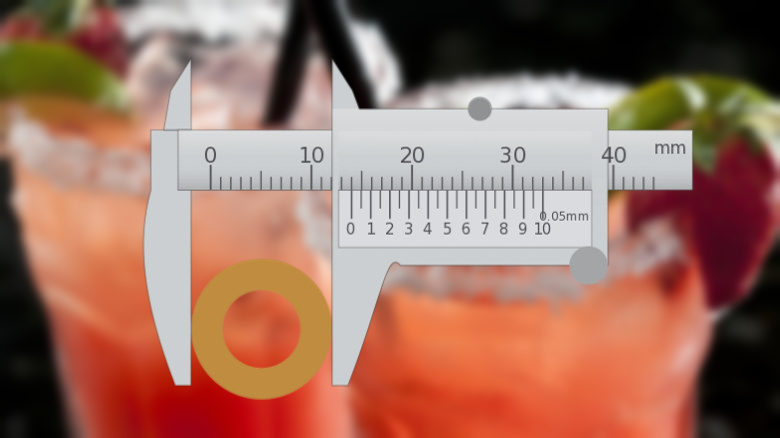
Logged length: 14.0 mm
